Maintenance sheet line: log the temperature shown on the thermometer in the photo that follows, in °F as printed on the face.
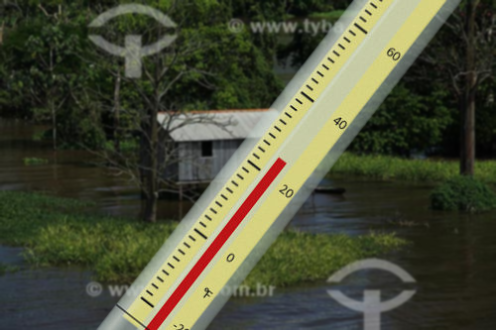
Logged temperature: 25 °F
